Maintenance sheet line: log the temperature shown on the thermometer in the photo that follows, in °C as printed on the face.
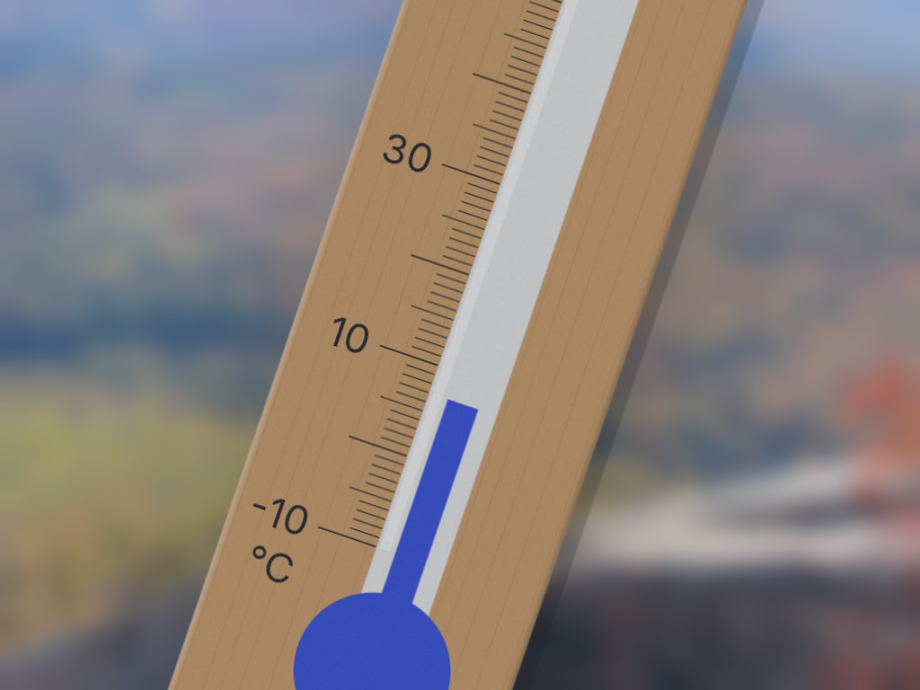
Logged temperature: 7 °C
